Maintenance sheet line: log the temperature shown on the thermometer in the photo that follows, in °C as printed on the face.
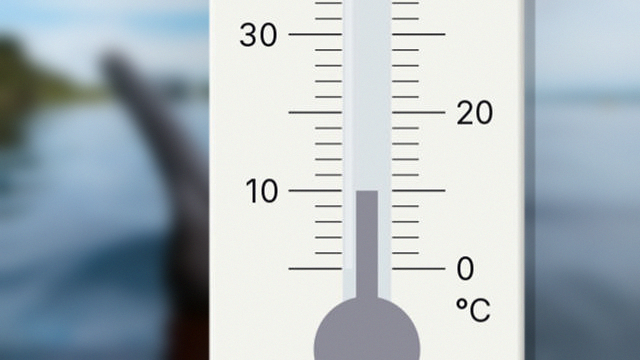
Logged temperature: 10 °C
